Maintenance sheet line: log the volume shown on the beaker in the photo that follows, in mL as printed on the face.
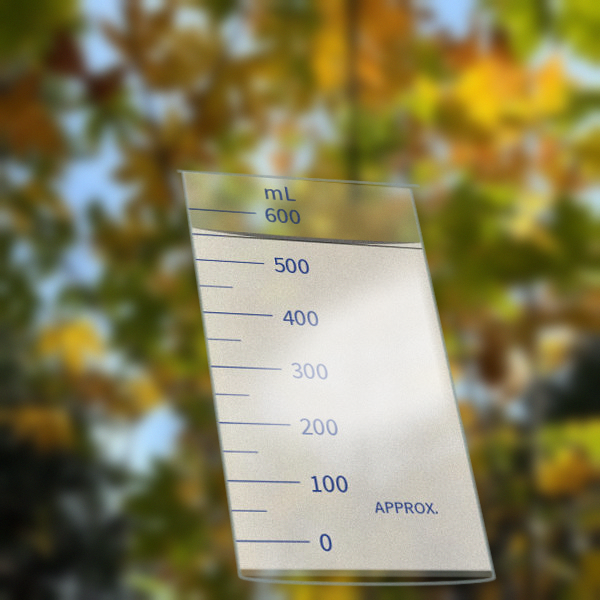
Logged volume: 550 mL
